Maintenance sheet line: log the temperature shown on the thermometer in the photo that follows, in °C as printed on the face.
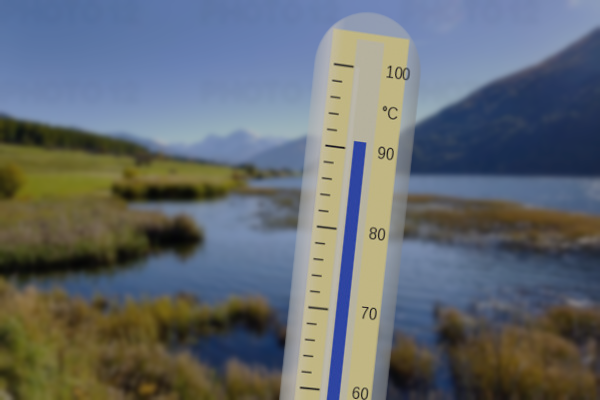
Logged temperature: 91 °C
